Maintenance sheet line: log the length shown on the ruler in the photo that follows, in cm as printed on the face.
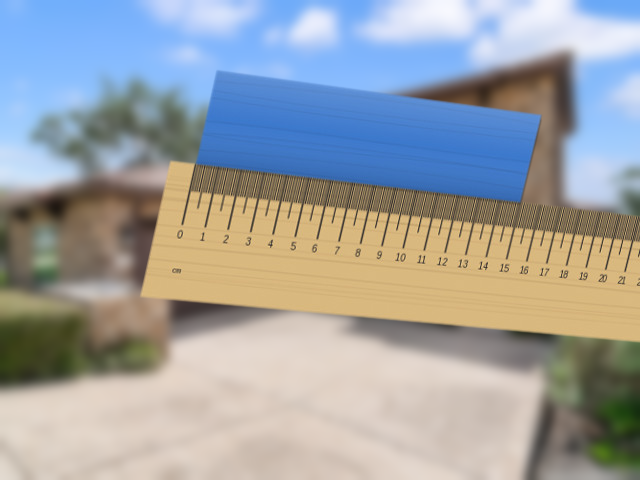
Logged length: 15 cm
